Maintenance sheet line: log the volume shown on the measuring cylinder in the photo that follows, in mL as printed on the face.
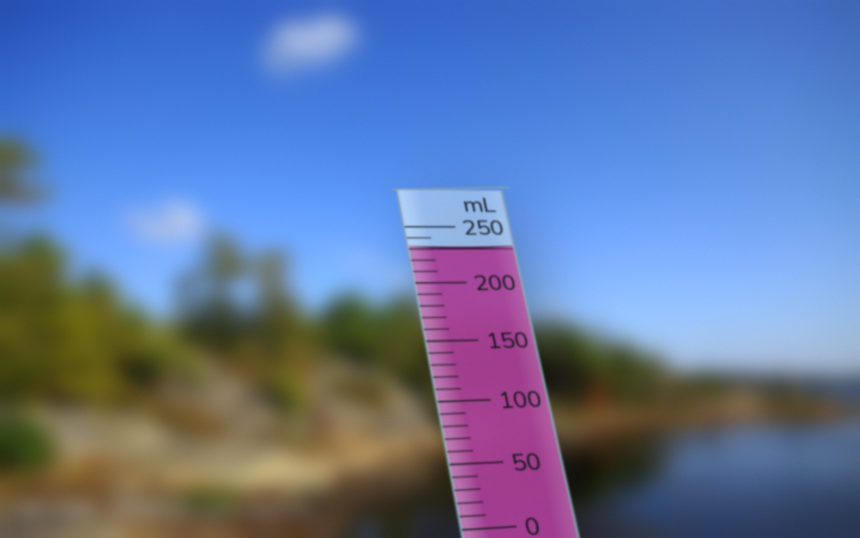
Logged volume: 230 mL
